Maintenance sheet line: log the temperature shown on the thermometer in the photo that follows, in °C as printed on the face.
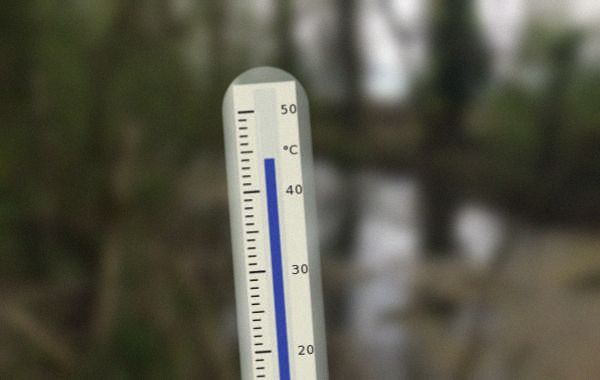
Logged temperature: 44 °C
